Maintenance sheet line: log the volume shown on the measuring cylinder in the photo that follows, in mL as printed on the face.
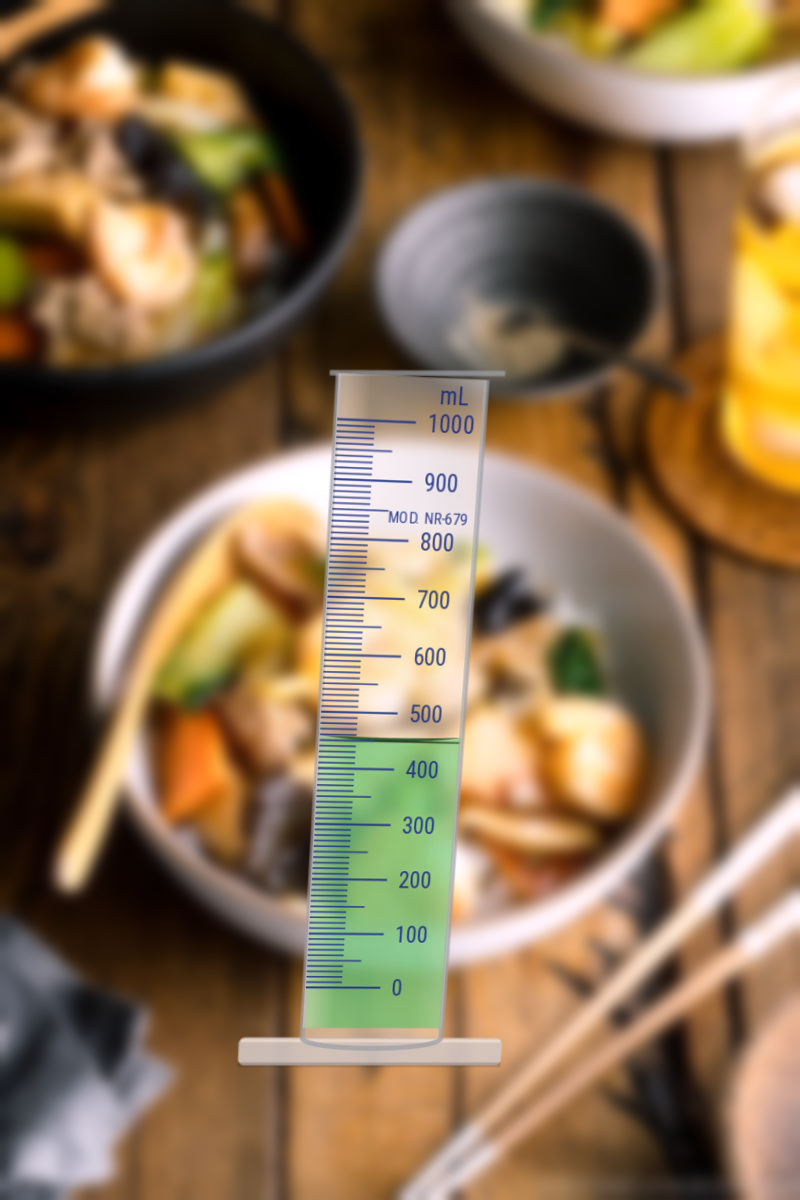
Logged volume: 450 mL
